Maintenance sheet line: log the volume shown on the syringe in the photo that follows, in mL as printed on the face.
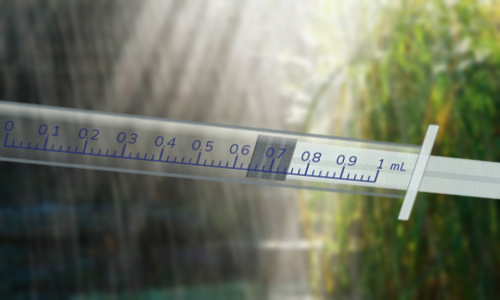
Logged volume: 0.64 mL
